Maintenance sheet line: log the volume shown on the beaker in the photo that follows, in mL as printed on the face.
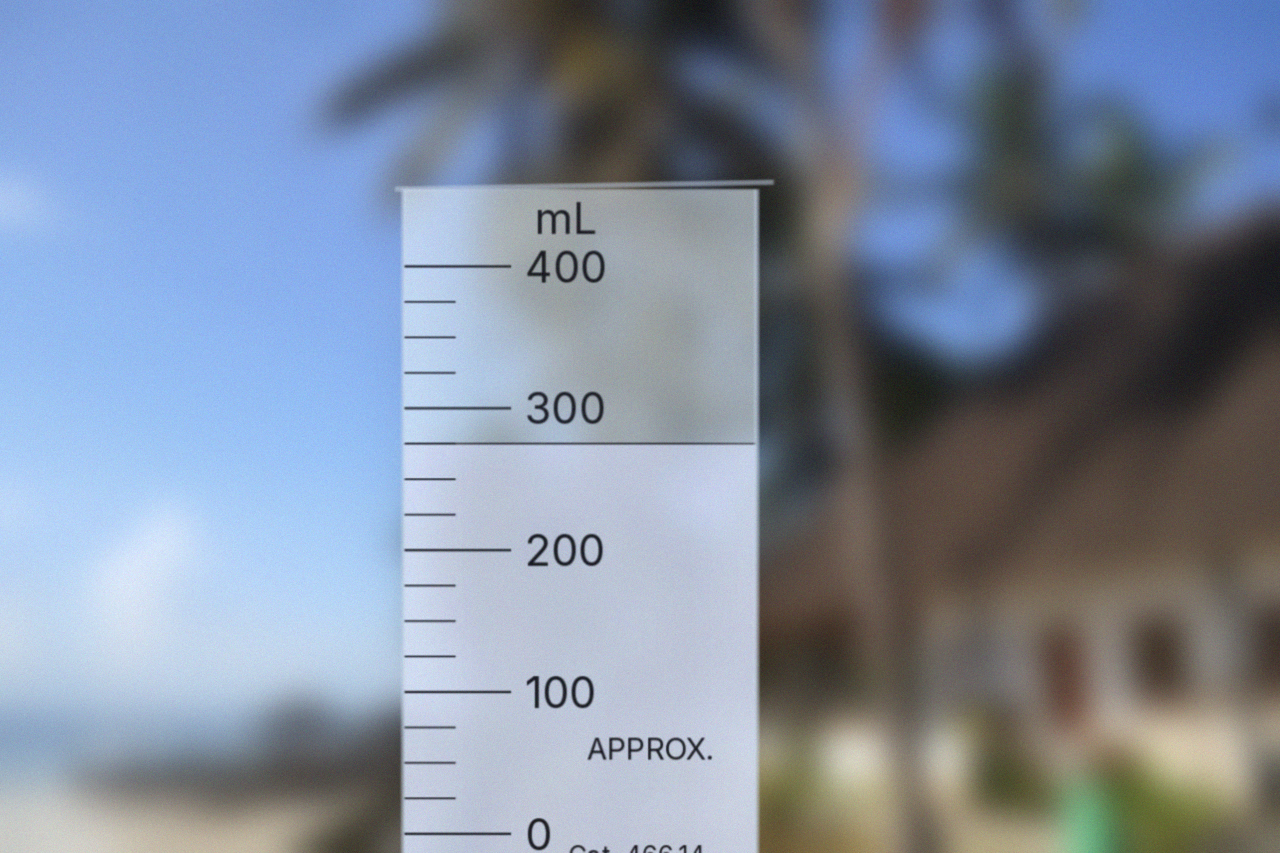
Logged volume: 275 mL
